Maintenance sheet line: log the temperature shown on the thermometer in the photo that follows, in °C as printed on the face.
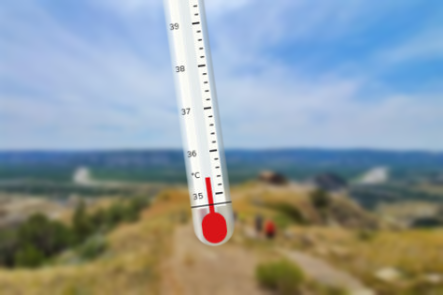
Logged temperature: 35.4 °C
